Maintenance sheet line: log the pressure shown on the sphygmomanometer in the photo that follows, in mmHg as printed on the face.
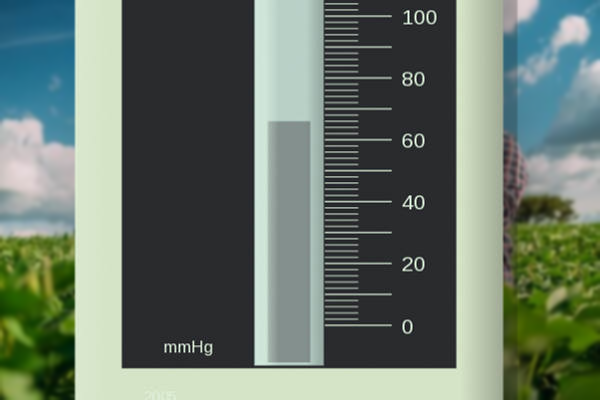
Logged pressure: 66 mmHg
